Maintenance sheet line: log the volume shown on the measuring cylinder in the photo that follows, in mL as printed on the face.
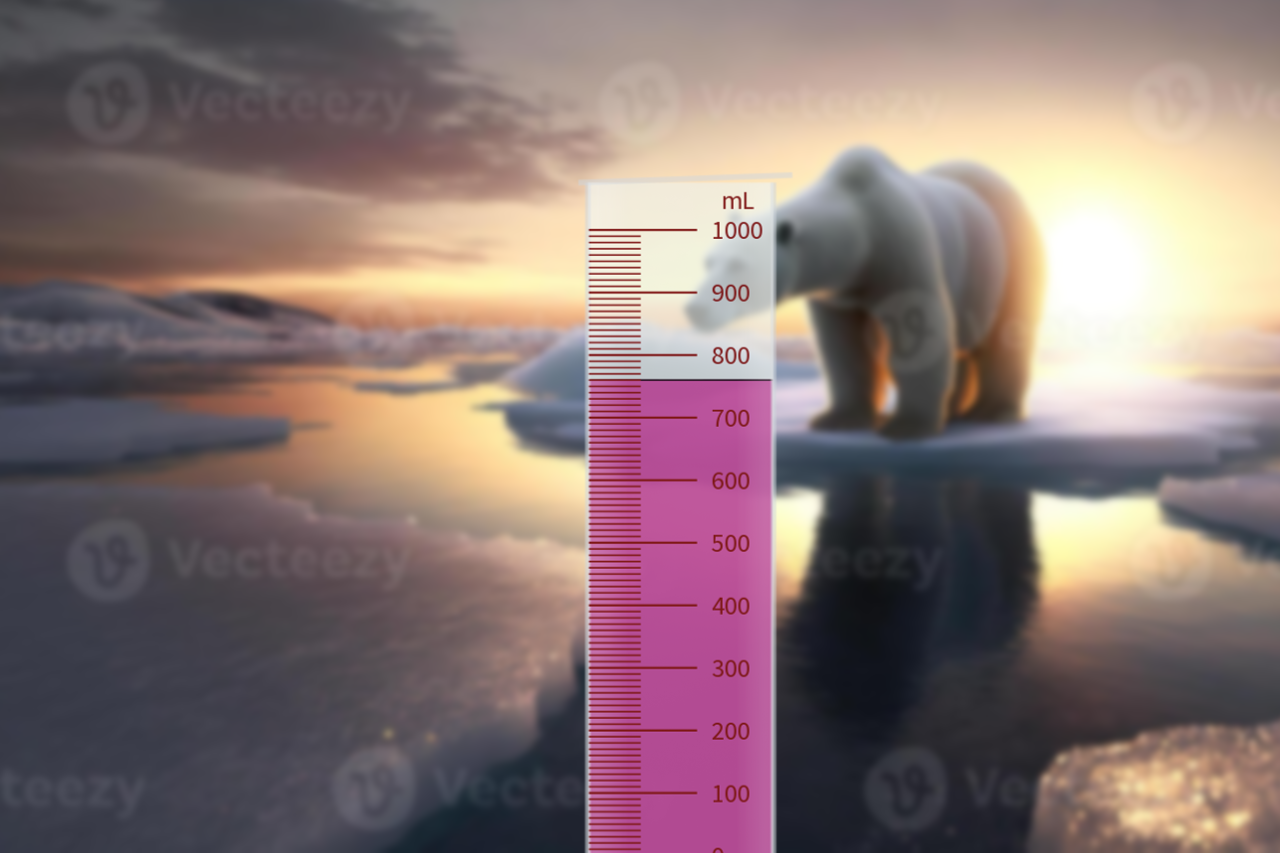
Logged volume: 760 mL
